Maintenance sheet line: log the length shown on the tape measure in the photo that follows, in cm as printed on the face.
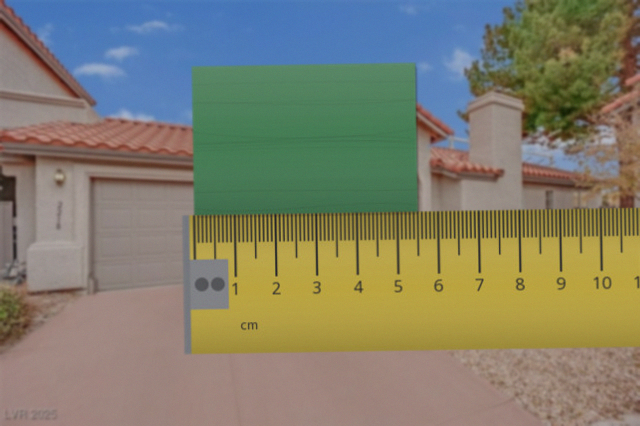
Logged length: 5.5 cm
